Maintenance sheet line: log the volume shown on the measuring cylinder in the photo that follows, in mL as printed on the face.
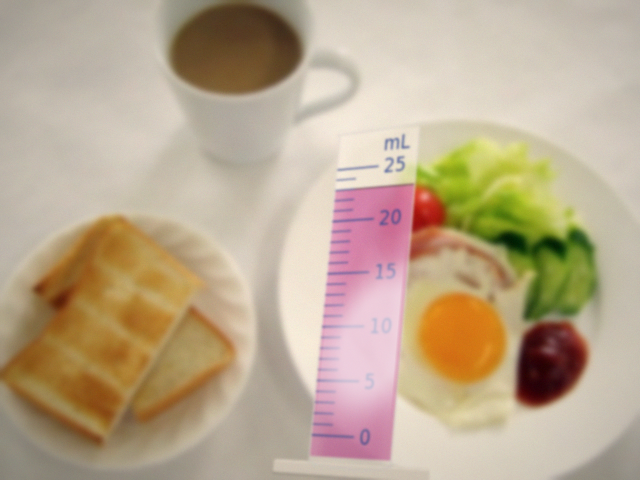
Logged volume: 23 mL
